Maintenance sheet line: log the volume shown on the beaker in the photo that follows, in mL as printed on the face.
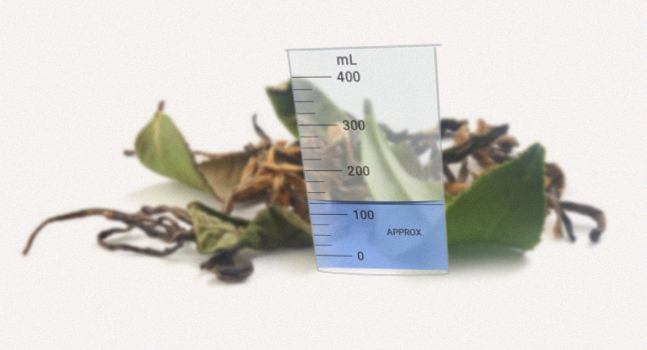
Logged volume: 125 mL
